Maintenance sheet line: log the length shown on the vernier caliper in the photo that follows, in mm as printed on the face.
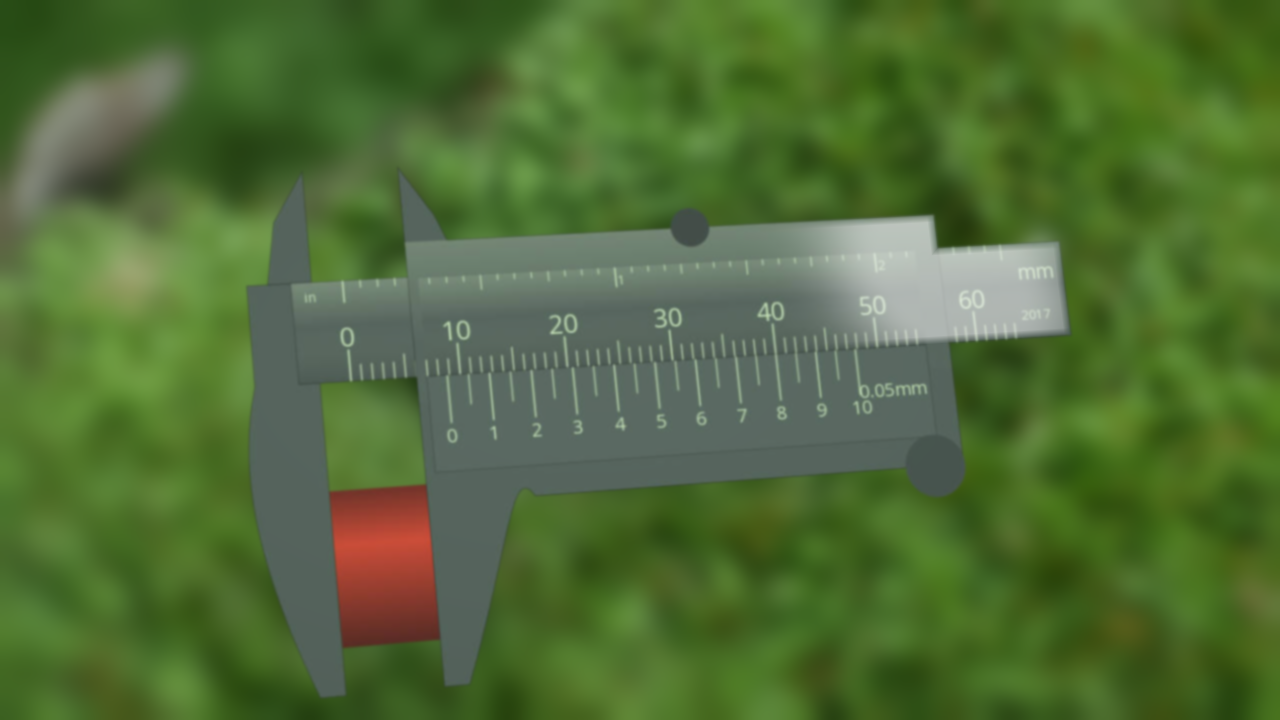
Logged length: 8.8 mm
